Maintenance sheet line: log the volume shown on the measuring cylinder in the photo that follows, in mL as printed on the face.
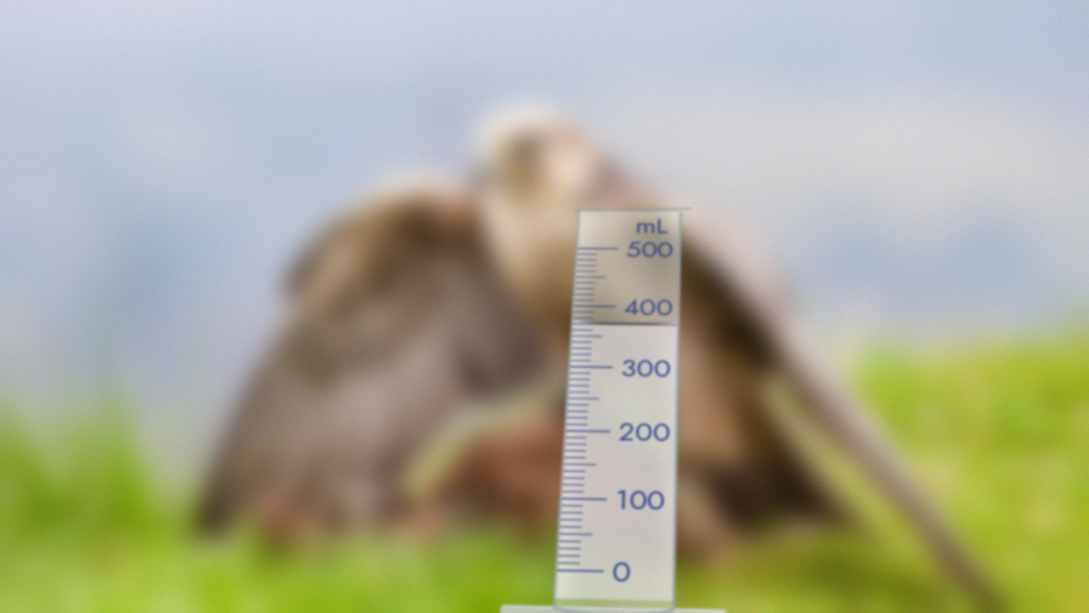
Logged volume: 370 mL
